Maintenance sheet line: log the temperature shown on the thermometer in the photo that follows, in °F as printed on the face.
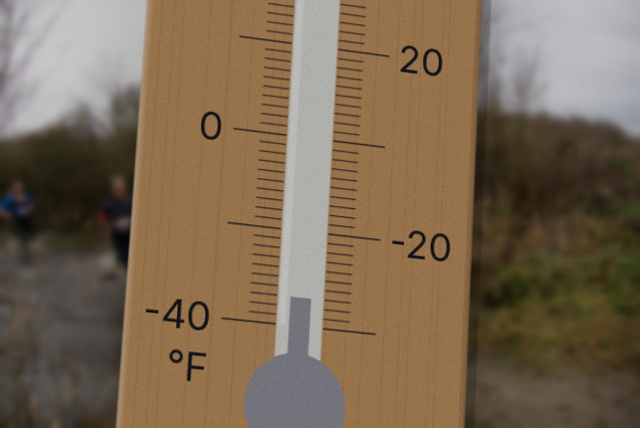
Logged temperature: -34 °F
